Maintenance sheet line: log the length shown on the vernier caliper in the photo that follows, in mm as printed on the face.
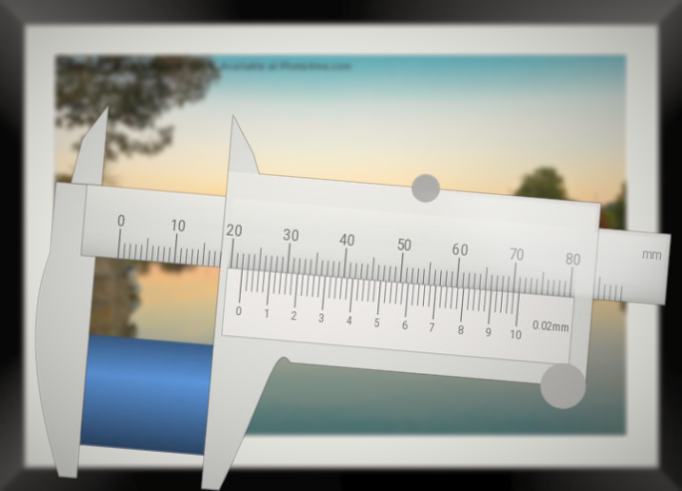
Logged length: 22.0 mm
